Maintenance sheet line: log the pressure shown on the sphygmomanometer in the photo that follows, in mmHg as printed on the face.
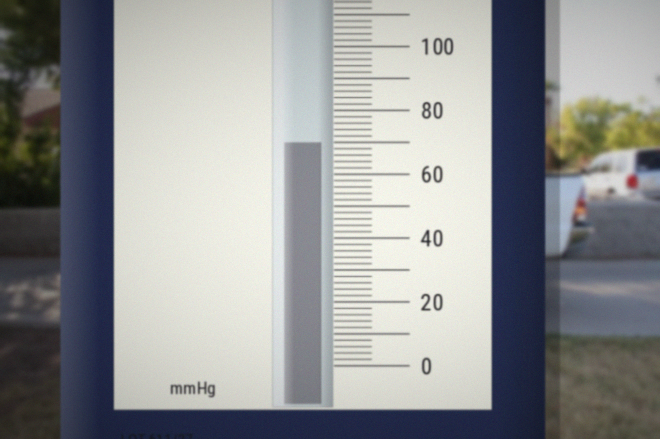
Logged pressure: 70 mmHg
